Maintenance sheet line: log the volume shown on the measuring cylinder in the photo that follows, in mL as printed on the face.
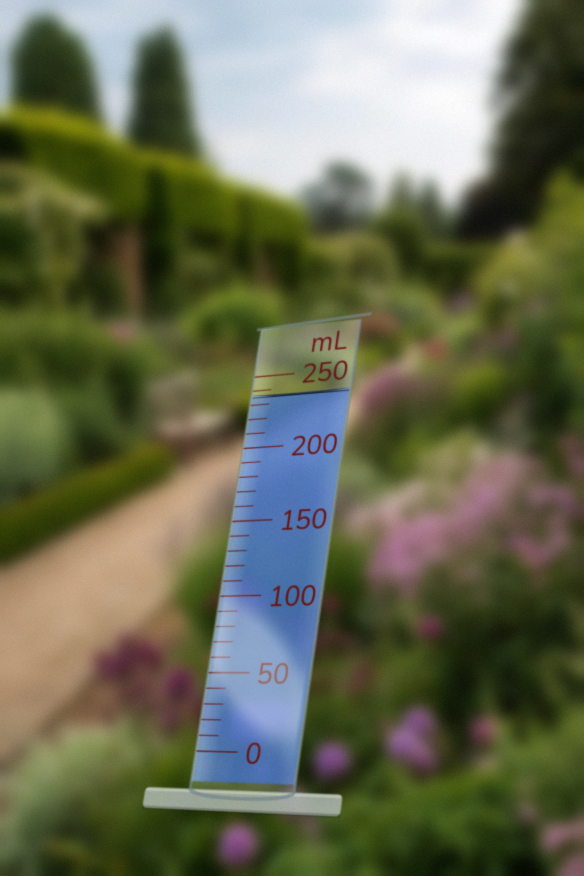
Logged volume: 235 mL
